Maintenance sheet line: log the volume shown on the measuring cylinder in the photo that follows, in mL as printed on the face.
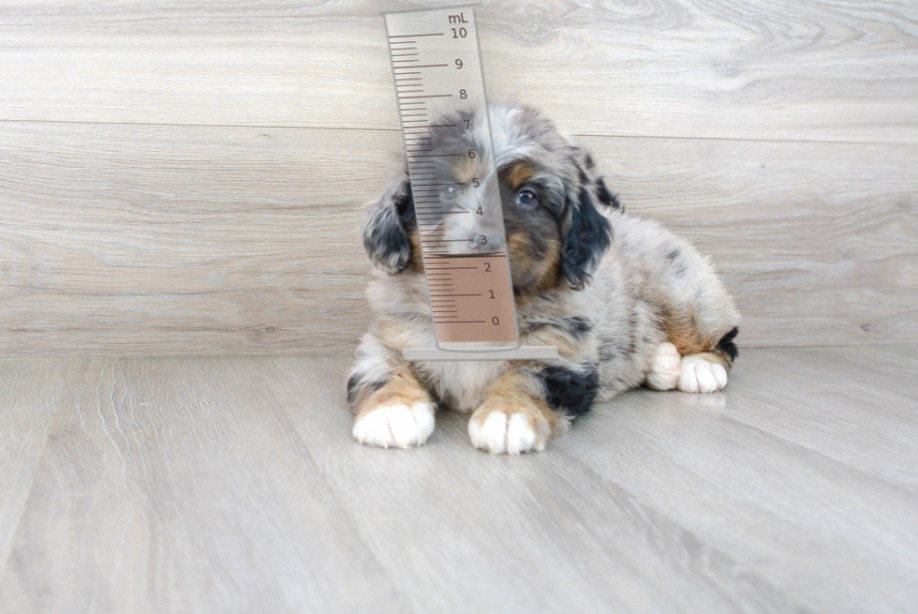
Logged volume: 2.4 mL
